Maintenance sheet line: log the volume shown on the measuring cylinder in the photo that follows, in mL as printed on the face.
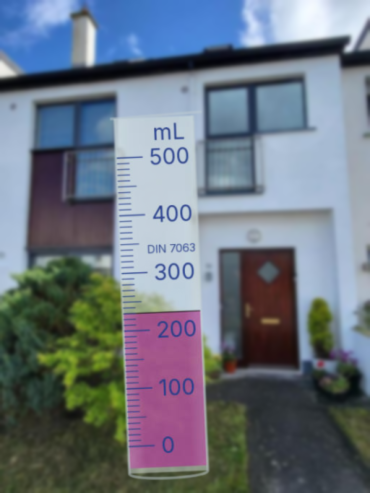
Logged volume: 230 mL
